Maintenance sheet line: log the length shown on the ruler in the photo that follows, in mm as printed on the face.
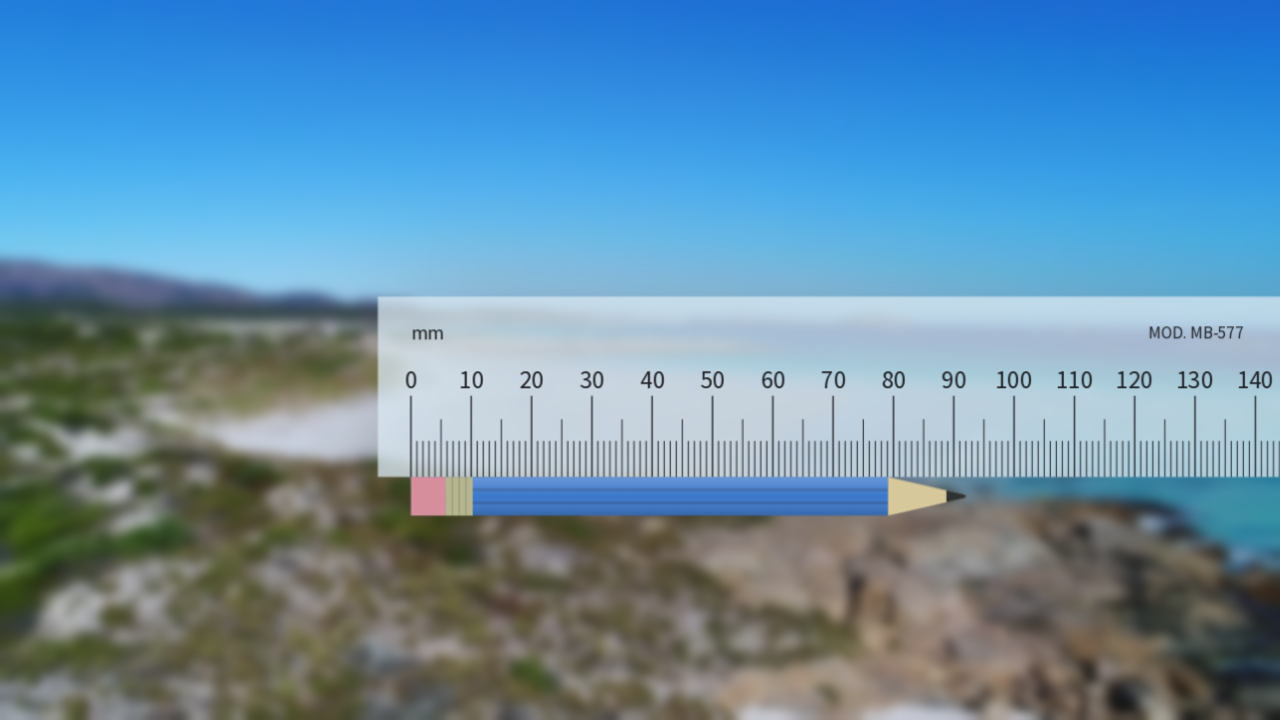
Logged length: 92 mm
